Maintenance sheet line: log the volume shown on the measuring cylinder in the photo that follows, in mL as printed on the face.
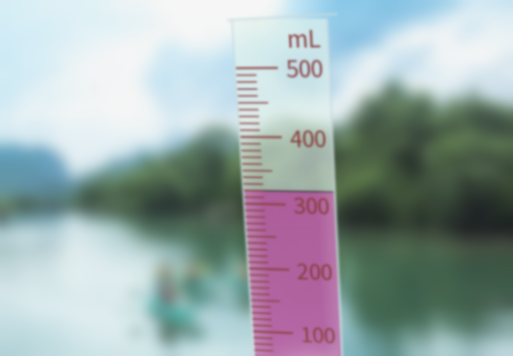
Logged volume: 320 mL
